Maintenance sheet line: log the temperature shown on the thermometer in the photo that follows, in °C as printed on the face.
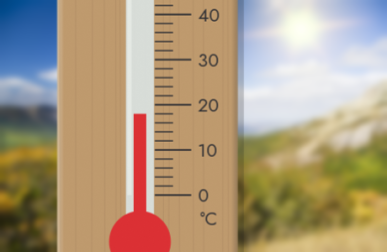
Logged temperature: 18 °C
